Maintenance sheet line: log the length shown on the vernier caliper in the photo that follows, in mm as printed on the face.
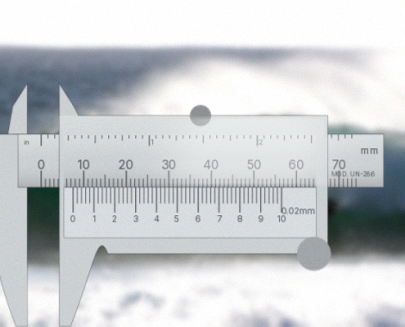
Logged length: 7.5 mm
